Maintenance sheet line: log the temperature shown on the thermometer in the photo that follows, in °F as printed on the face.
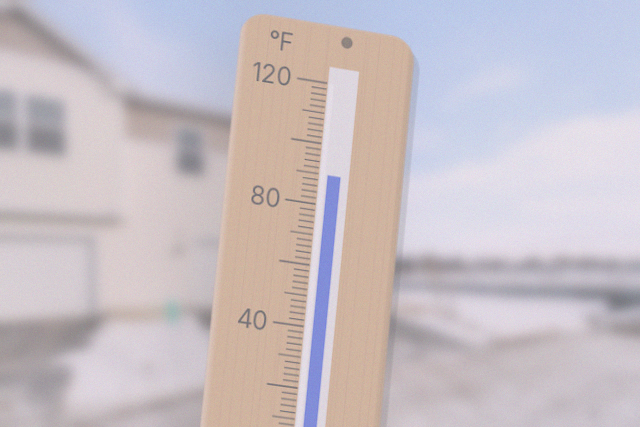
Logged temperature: 90 °F
